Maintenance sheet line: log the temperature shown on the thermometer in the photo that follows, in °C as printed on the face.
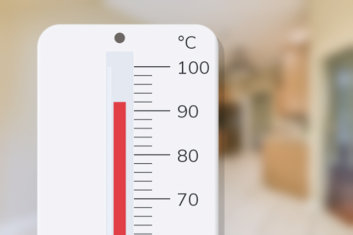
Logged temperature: 92 °C
